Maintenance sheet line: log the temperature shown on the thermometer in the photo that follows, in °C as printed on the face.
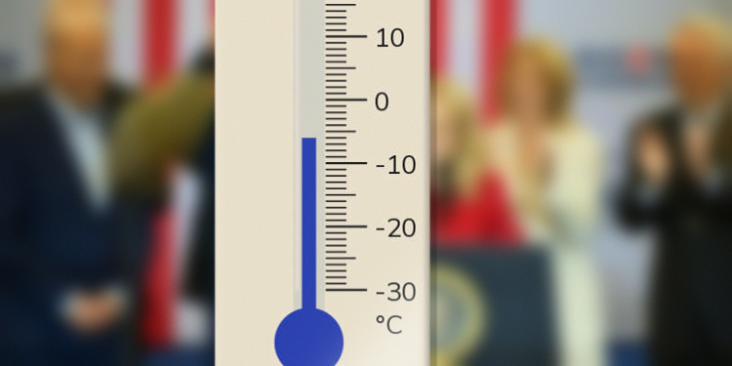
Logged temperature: -6 °C
